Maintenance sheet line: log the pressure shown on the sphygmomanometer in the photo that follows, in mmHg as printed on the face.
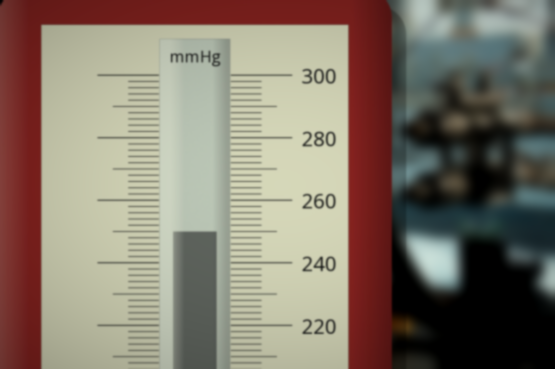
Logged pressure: 250 mmHg
